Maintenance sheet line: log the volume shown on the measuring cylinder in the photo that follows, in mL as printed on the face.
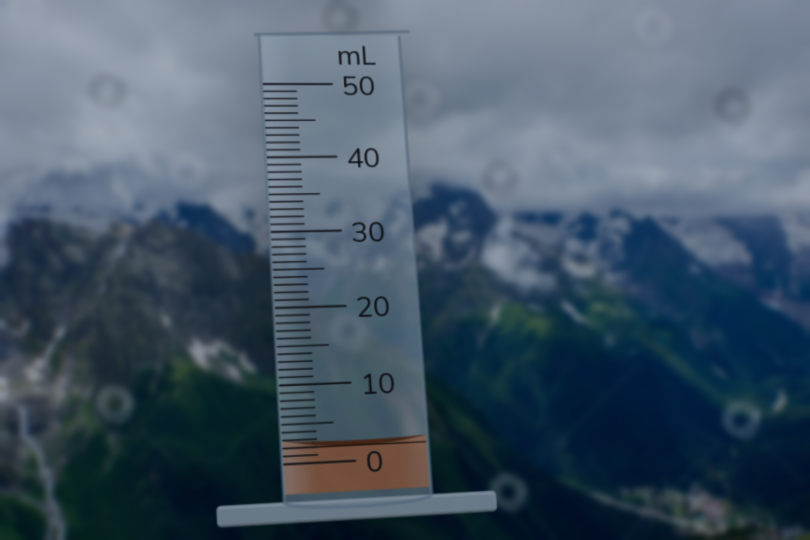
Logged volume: 2 mL
